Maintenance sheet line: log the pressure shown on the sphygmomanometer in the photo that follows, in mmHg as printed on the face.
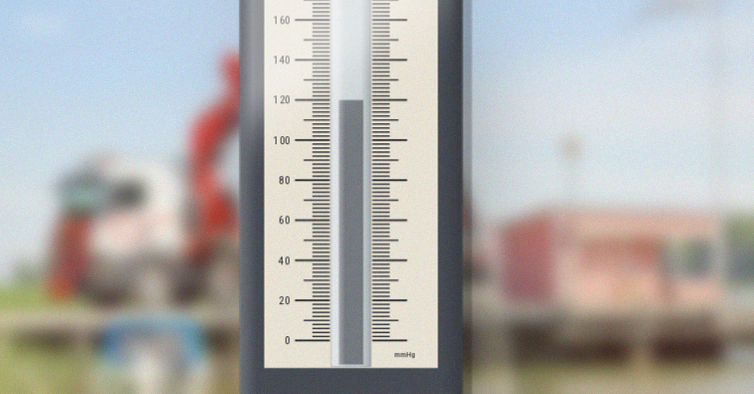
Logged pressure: 120 mmHg
